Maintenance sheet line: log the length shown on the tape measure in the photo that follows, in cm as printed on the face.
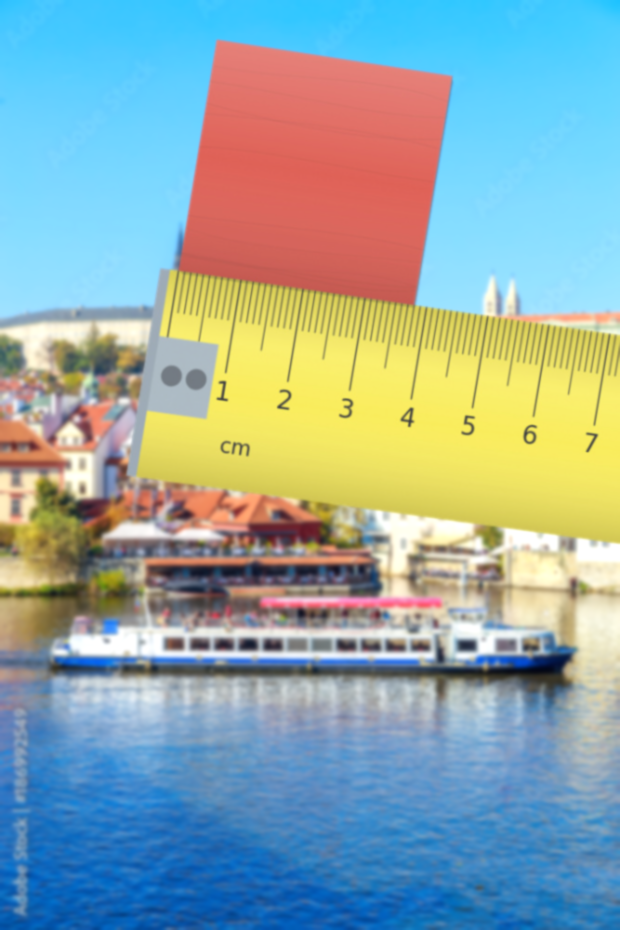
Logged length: 3.8 cm
